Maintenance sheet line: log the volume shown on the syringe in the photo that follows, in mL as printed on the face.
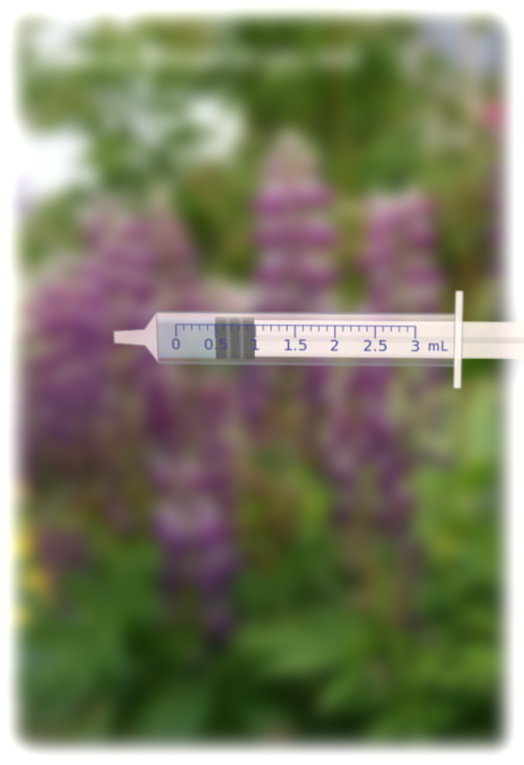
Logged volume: 0.5 mL
